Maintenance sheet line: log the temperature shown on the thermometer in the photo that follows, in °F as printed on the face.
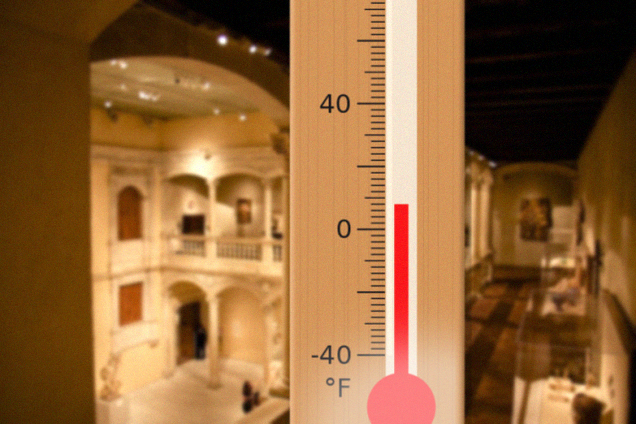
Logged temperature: 8 °F
